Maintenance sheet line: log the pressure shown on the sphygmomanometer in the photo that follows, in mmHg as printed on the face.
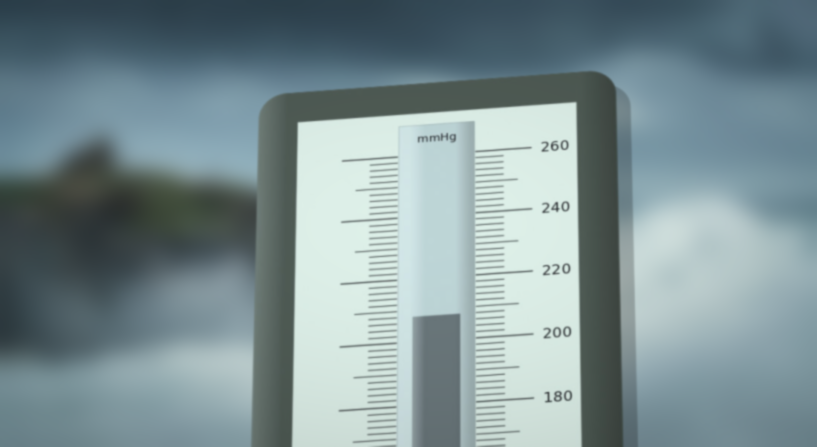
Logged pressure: 208 mmHg
